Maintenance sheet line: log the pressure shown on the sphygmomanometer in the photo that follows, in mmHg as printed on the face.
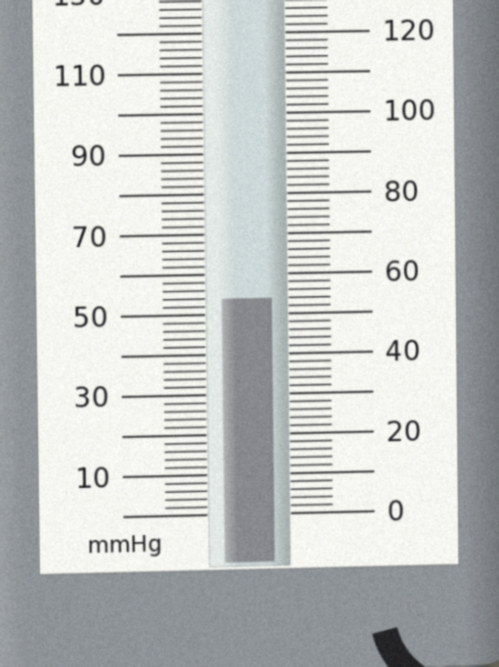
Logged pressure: 54 mmHg
